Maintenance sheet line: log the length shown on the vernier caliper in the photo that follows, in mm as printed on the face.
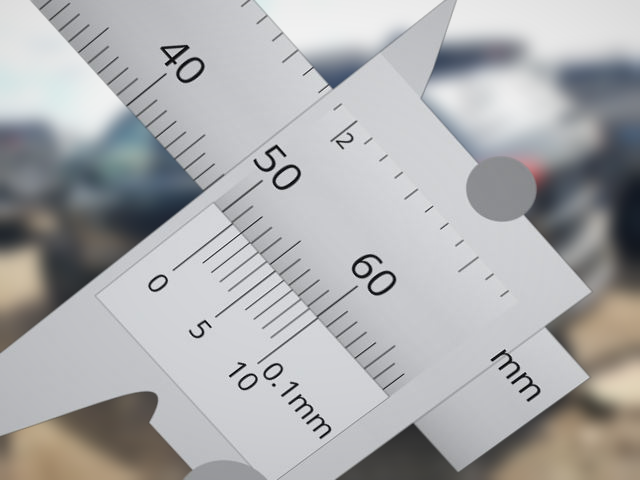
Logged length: 51.1 mm
